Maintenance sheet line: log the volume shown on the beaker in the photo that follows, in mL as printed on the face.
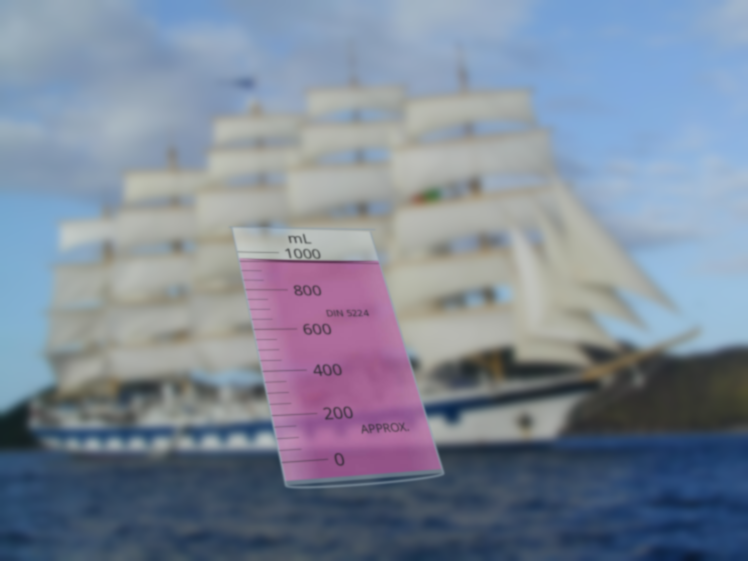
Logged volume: 950 mL
